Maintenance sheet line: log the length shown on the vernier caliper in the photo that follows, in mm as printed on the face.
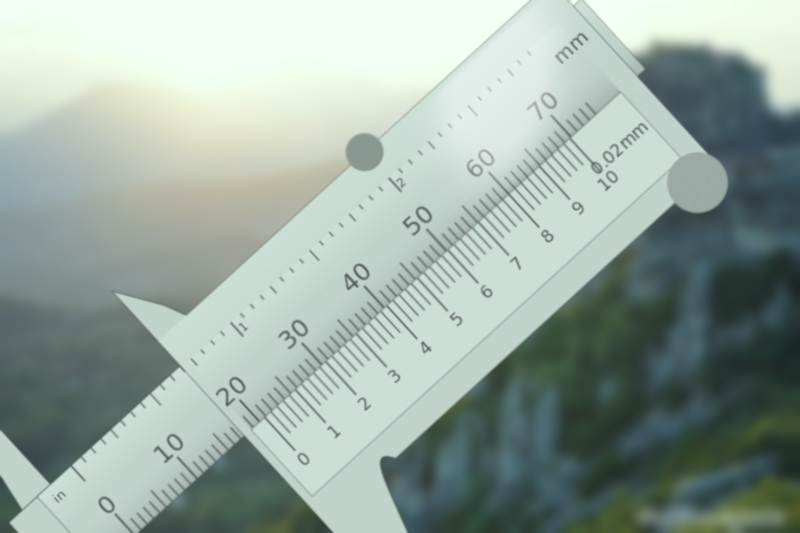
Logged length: 20.8 mm
